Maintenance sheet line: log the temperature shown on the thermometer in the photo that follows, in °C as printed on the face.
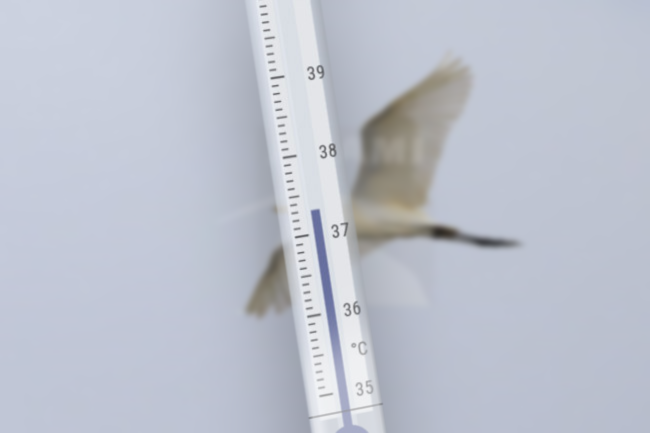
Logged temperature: 37.3 °C
